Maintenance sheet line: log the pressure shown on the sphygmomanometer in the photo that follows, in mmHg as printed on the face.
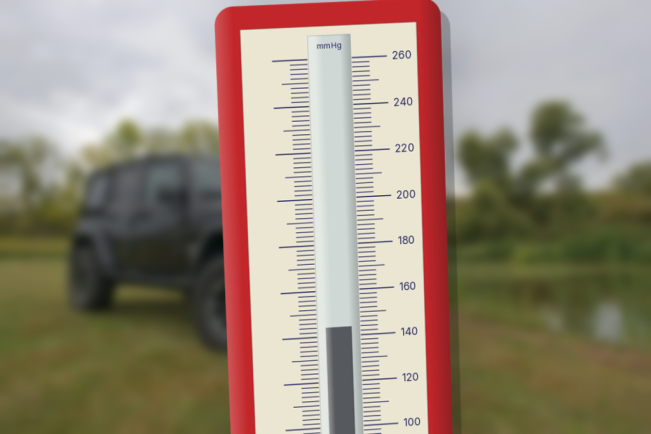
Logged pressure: 144 mmHg
